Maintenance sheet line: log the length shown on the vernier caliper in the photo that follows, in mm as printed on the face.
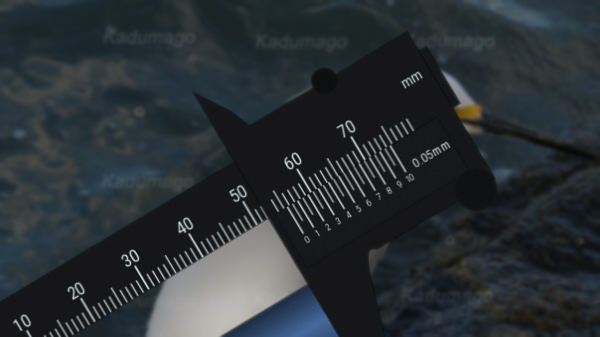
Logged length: 55.6 mm
